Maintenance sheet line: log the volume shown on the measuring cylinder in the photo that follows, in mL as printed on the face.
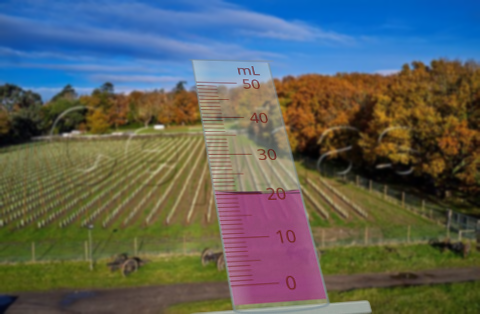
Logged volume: 20 mL
